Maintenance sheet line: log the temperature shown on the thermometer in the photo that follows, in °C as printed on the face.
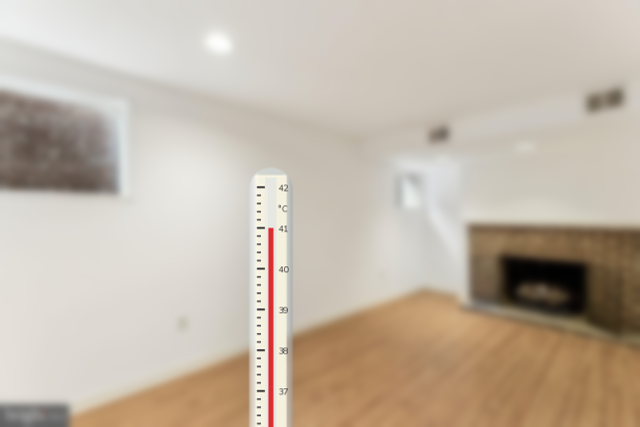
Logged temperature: 41 °C
